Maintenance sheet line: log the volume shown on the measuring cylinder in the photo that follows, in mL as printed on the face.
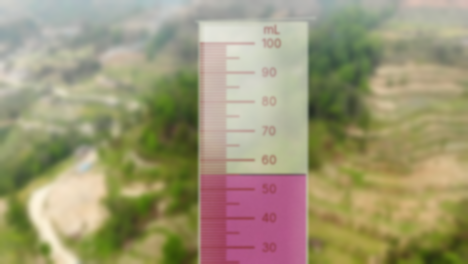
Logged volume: 55 mL
